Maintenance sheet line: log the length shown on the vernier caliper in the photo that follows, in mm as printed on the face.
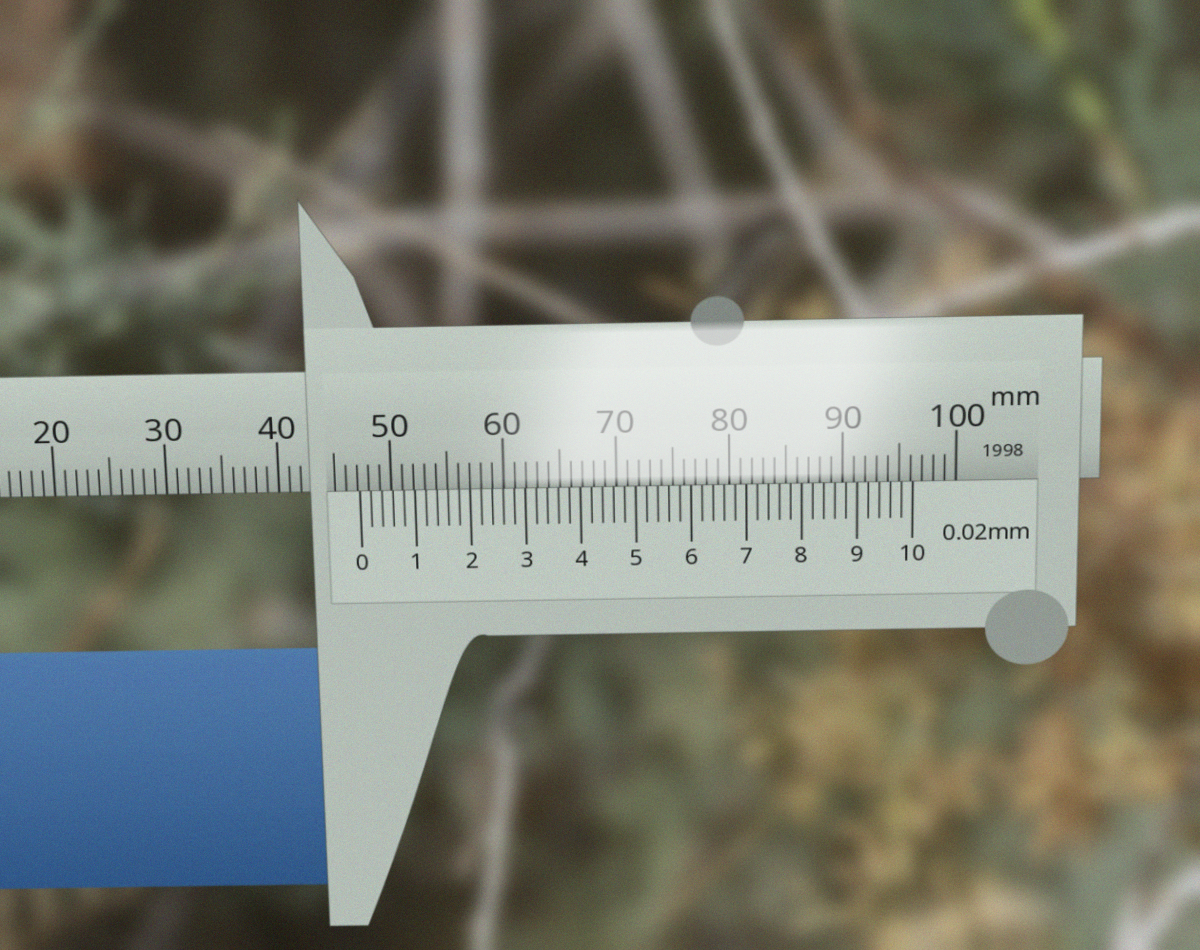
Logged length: 47.2 mm
